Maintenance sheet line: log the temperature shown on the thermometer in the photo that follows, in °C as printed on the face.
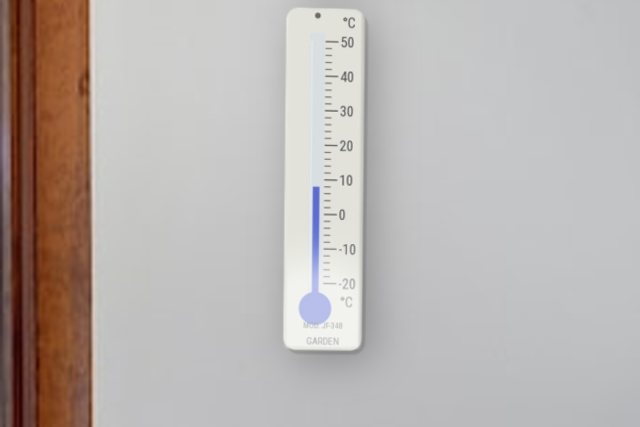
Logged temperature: 8 °C
